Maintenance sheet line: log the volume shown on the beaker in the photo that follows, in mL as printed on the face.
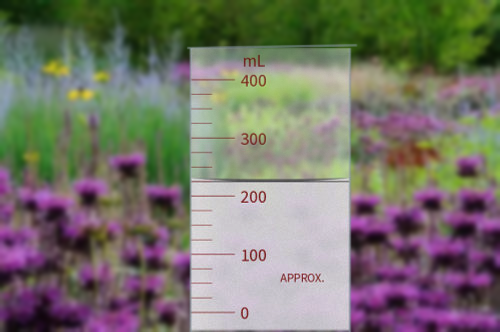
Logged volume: 225 mL
